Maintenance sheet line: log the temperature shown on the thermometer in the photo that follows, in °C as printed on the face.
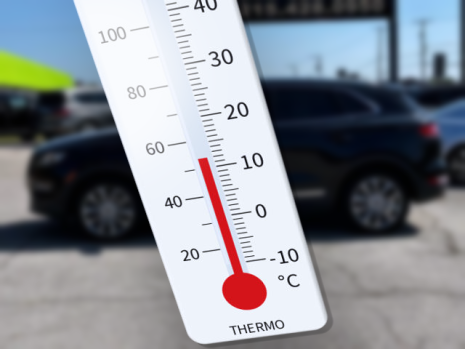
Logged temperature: 12 °C
